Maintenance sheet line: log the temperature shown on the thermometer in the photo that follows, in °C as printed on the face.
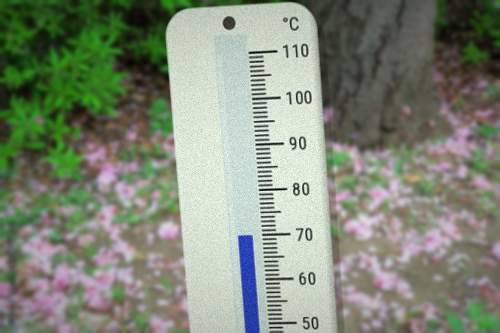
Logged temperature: 70 °C
